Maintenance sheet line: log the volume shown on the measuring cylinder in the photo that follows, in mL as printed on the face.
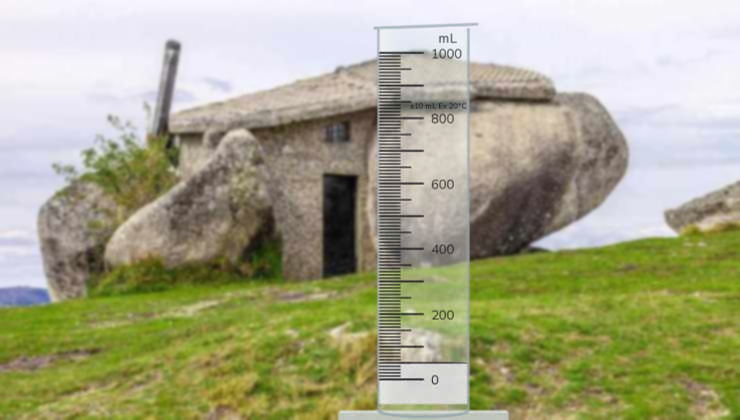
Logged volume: 50 mL
